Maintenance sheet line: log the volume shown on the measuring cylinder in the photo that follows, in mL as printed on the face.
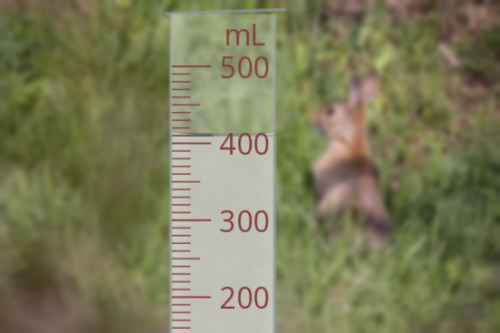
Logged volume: 410 mL
